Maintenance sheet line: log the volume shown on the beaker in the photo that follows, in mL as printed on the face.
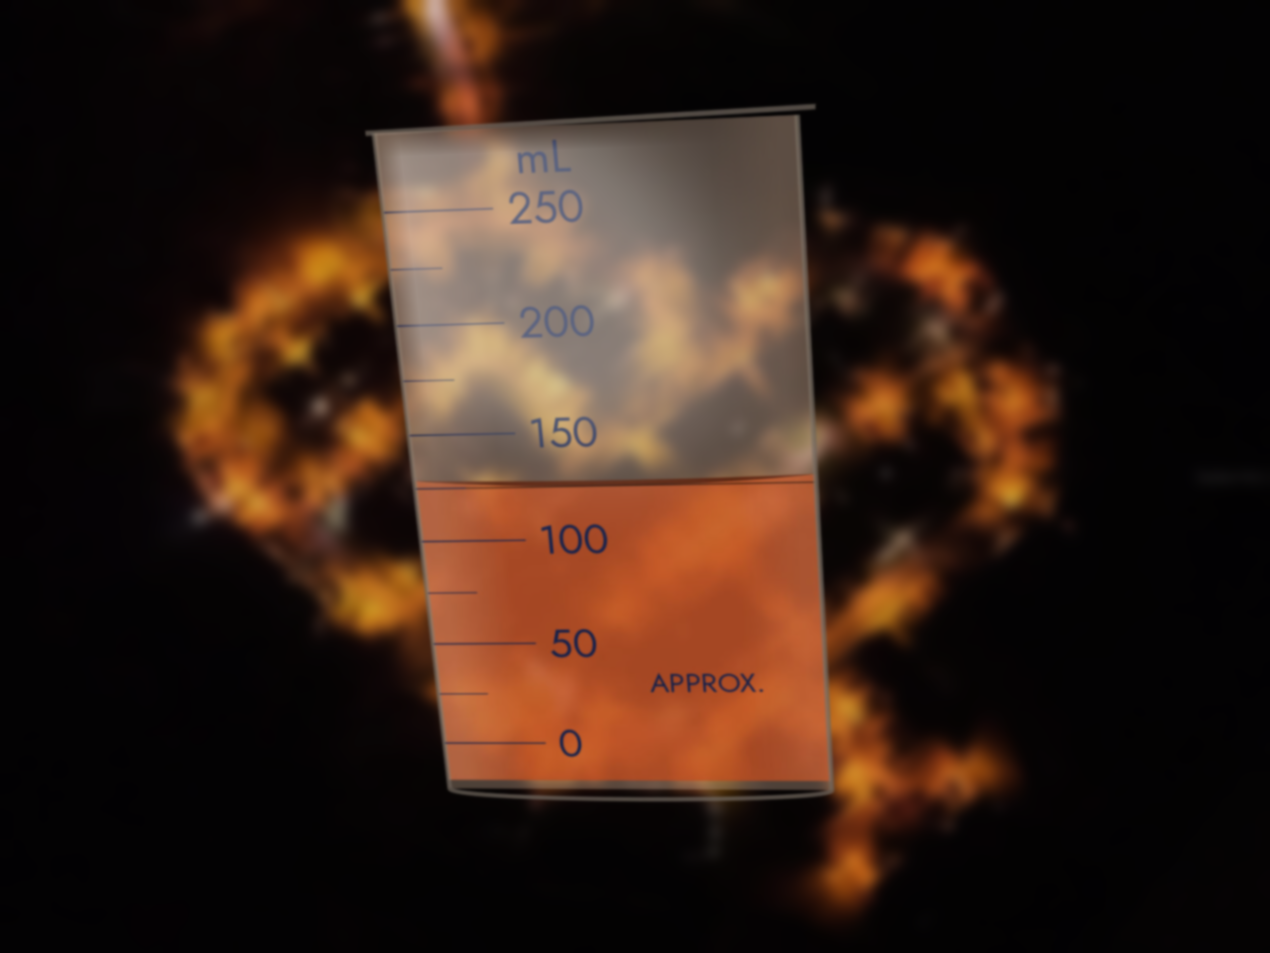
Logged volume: 125 mL
